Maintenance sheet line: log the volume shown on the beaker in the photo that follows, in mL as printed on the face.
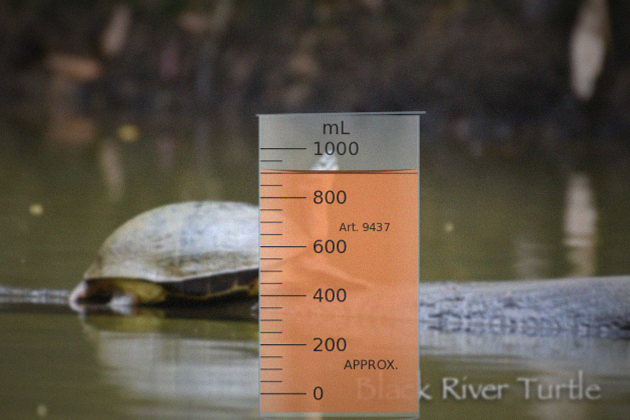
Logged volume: 900 mL
